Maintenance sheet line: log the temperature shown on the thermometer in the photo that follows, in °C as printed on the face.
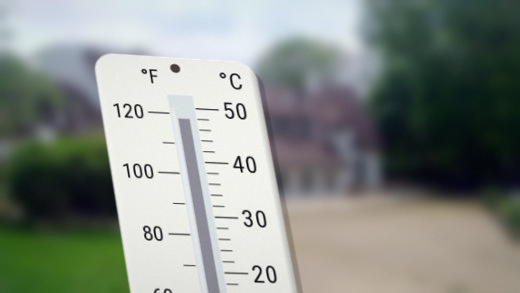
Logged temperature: 48 °C
